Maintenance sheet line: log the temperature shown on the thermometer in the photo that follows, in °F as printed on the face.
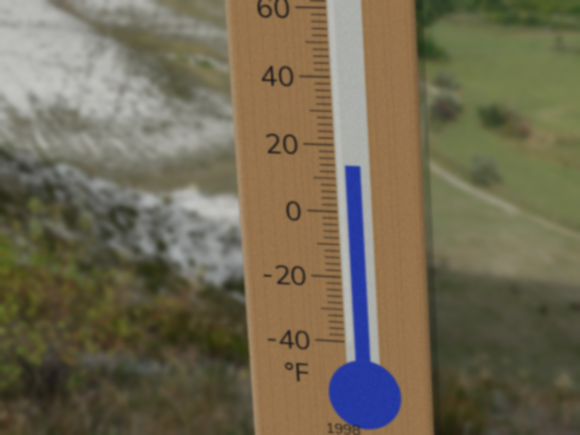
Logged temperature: 14 °F
